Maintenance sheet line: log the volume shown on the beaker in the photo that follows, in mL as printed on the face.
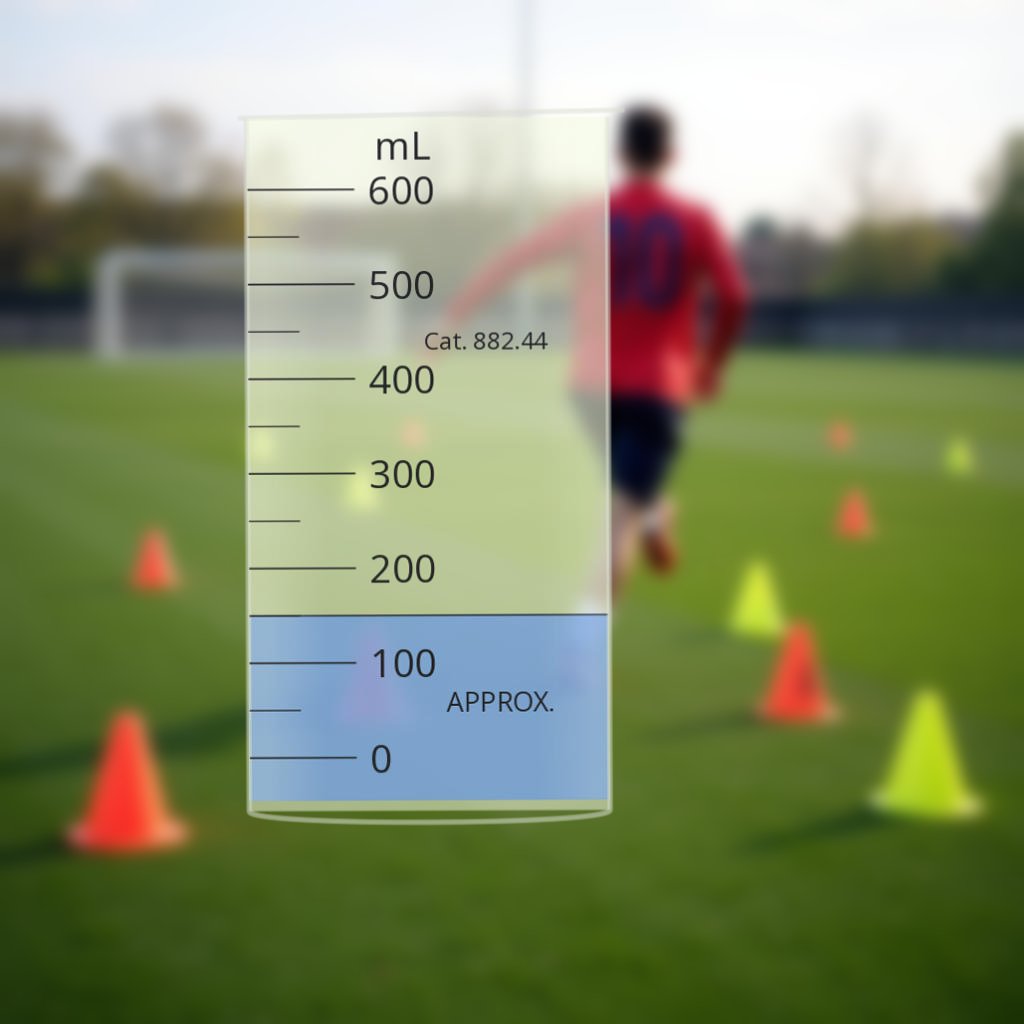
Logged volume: 150 mL
